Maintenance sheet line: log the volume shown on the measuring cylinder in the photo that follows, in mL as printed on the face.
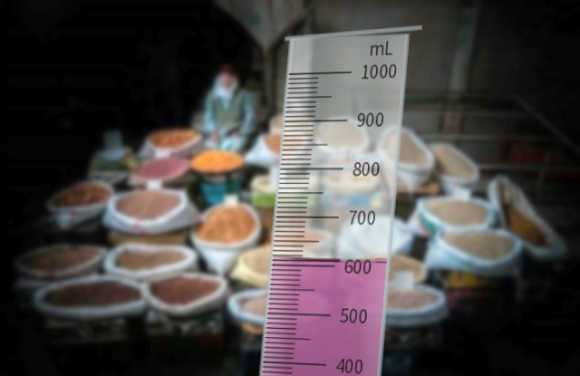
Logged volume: 610 mL
